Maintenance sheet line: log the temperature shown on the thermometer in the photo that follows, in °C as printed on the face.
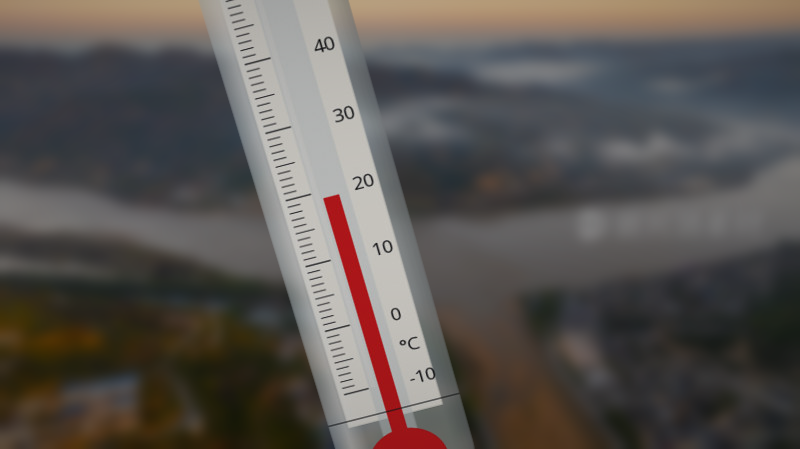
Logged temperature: 19 °C
